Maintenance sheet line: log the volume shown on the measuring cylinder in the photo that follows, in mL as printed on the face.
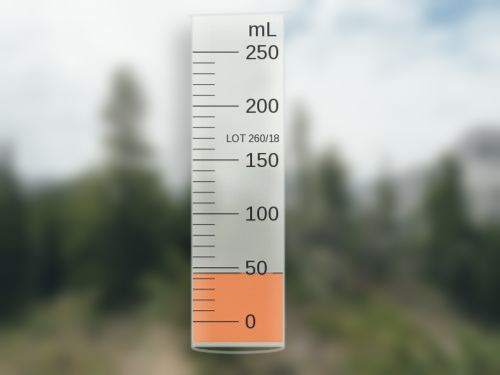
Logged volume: 45 mL
